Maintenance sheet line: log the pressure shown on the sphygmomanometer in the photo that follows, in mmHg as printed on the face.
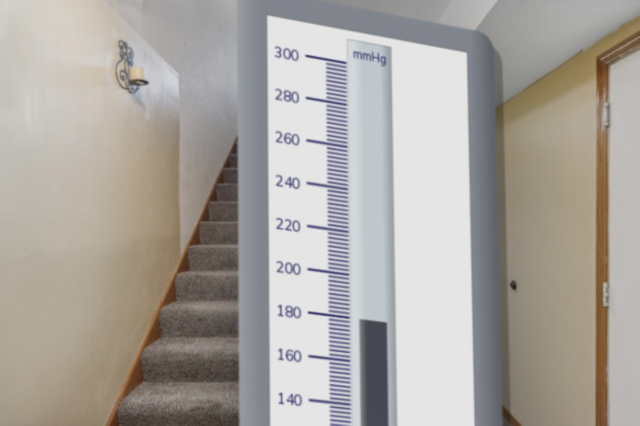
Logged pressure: 180 mmHg
